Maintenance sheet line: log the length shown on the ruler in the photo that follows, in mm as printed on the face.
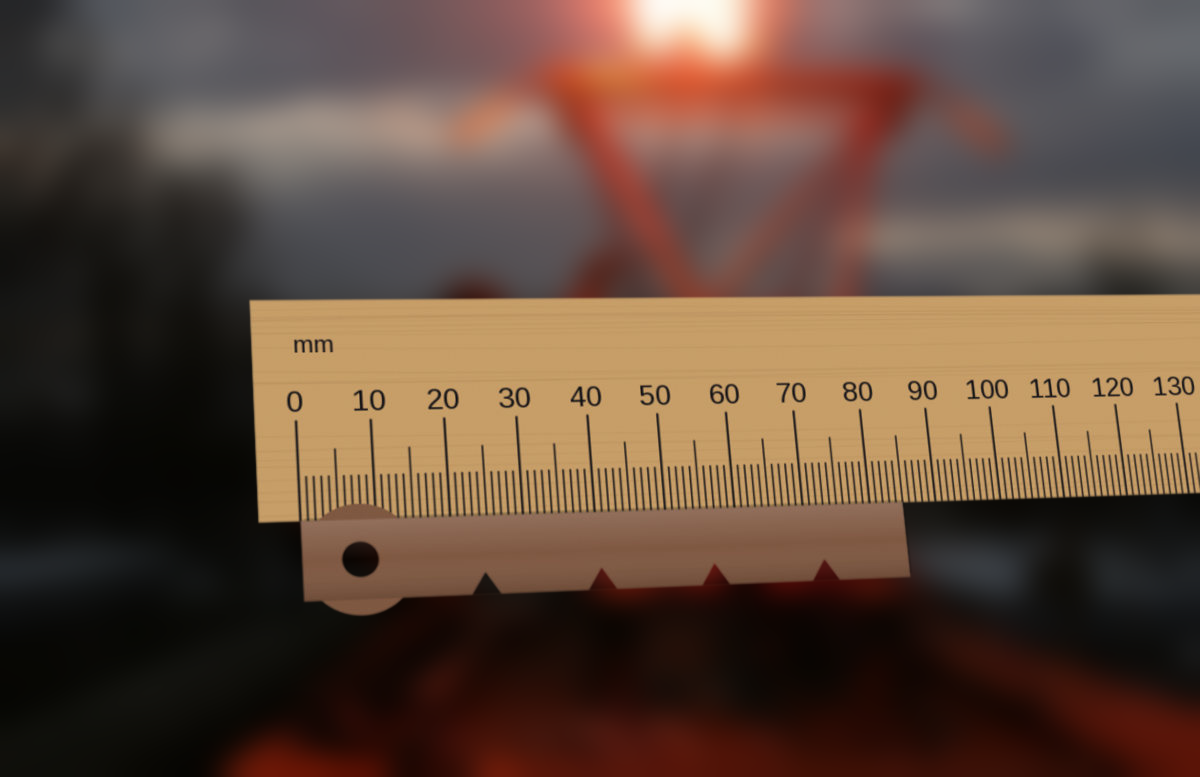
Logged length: 85 mm
